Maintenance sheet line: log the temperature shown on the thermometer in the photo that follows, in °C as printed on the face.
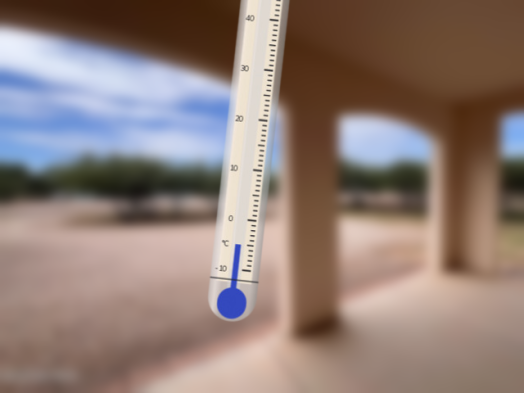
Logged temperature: -5 °C
